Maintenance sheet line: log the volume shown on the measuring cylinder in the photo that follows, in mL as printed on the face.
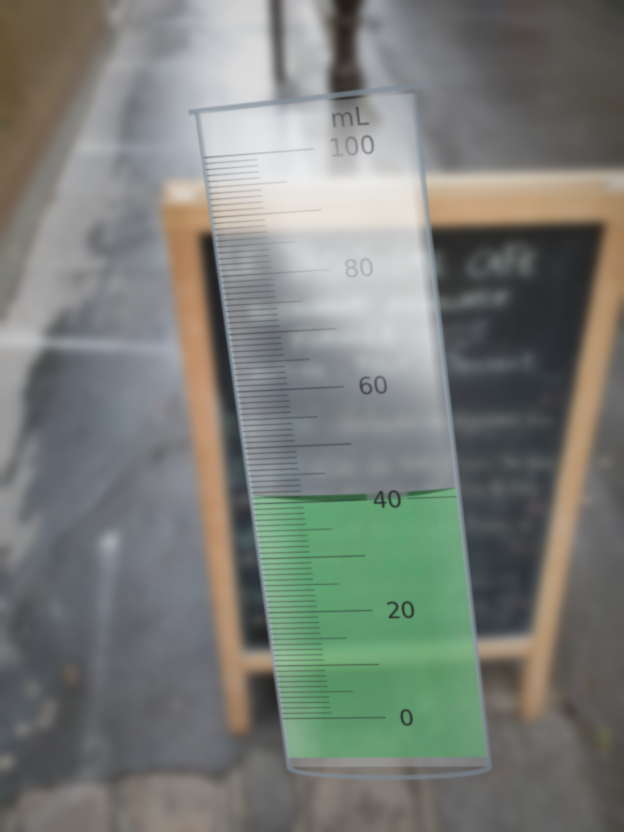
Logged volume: 40 mL
